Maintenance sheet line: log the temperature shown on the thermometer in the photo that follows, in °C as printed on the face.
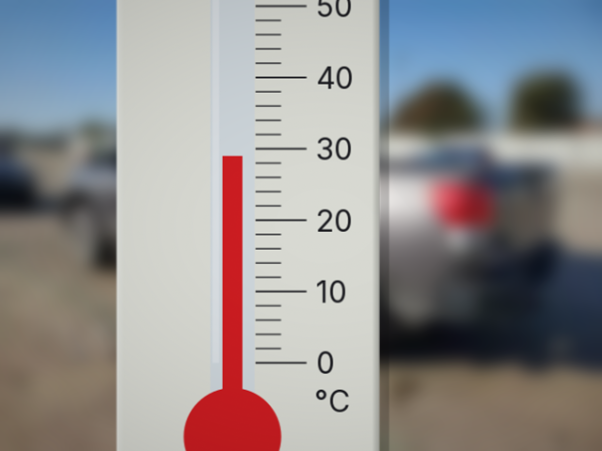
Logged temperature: 29 °C
